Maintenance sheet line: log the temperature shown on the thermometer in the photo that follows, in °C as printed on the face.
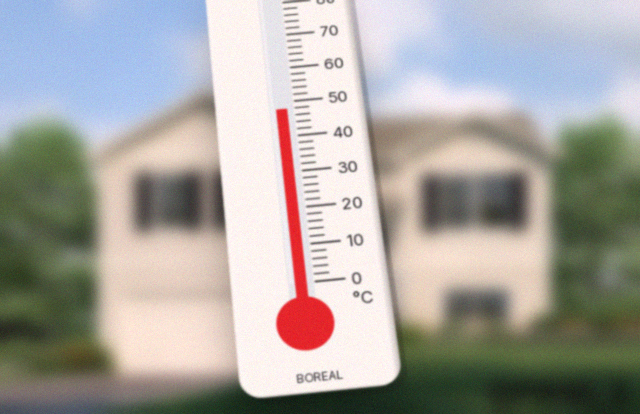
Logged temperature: 48 °C
